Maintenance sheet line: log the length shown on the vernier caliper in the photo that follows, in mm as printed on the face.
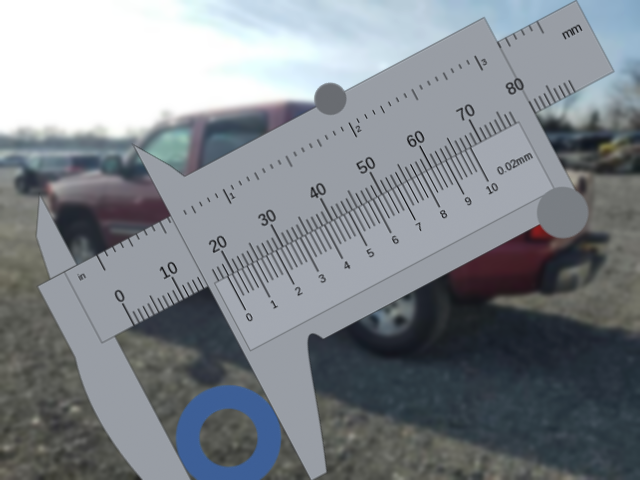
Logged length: 18.8 mm
